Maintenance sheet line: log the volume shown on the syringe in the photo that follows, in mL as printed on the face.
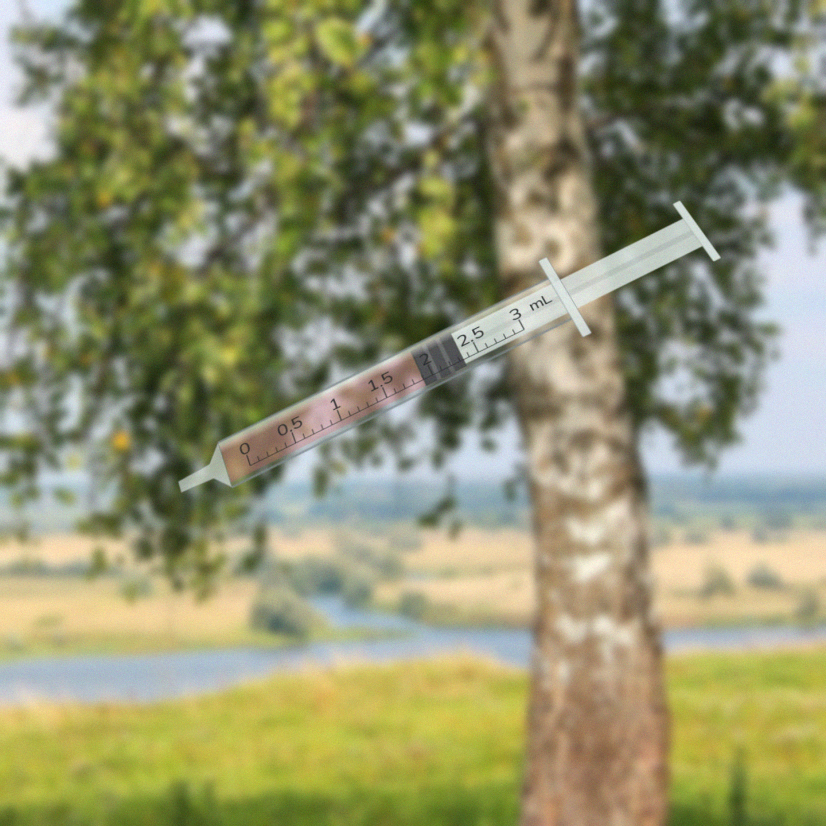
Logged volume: 1.9 mL
